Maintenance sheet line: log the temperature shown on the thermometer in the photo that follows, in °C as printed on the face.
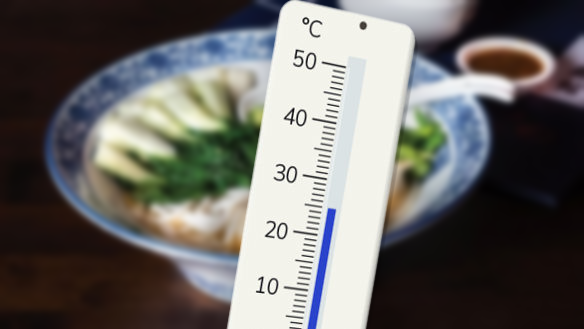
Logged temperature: 25 °C
